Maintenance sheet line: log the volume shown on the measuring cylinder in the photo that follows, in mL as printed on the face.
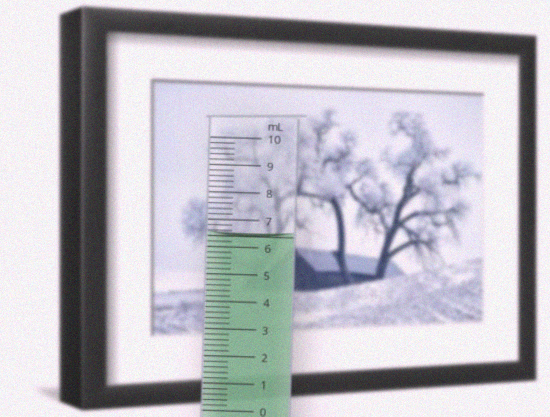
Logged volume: 6.4 mL
